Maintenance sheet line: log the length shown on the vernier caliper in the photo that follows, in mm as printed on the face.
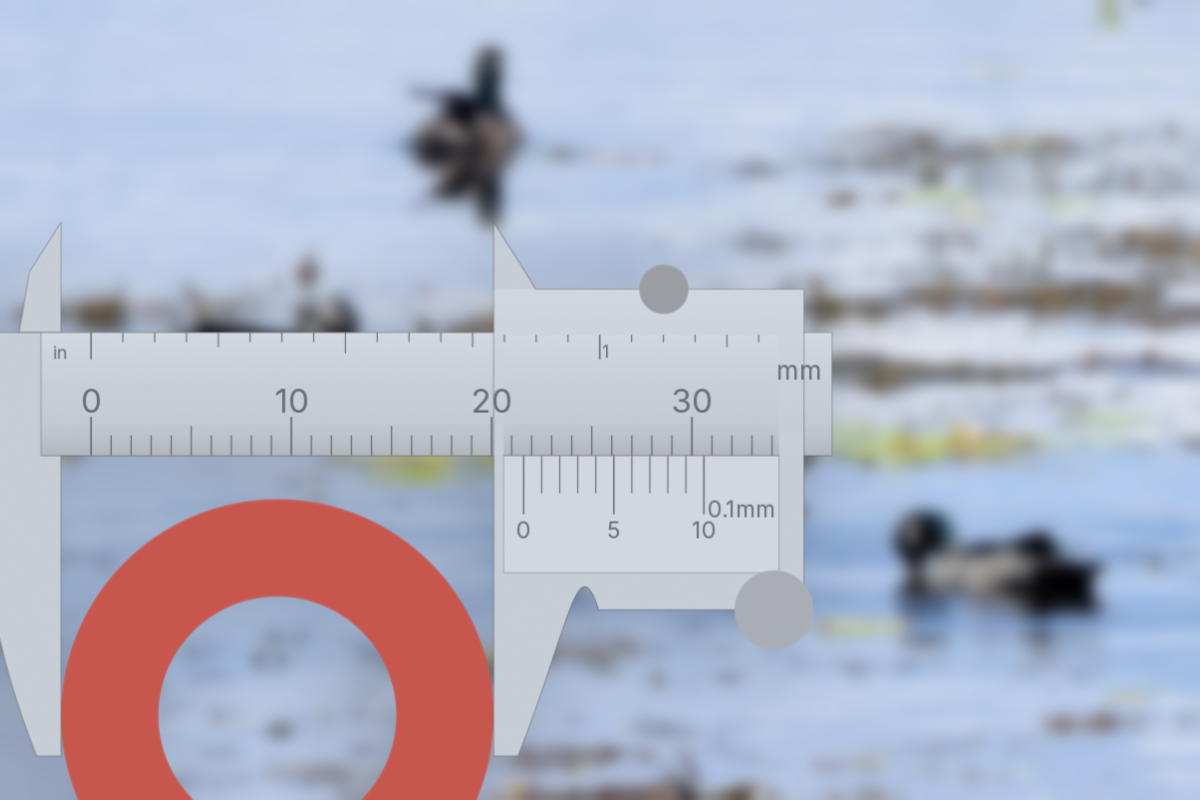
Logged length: 21.6 mm
